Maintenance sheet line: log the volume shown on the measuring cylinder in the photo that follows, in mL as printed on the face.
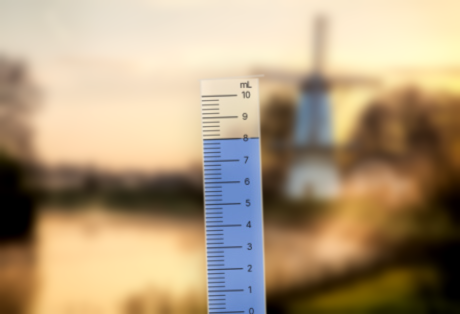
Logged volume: 8 mL
